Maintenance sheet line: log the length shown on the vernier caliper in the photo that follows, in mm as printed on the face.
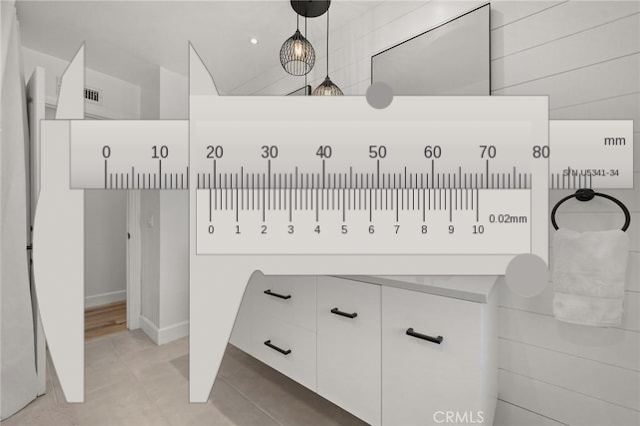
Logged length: 19.2 mm
